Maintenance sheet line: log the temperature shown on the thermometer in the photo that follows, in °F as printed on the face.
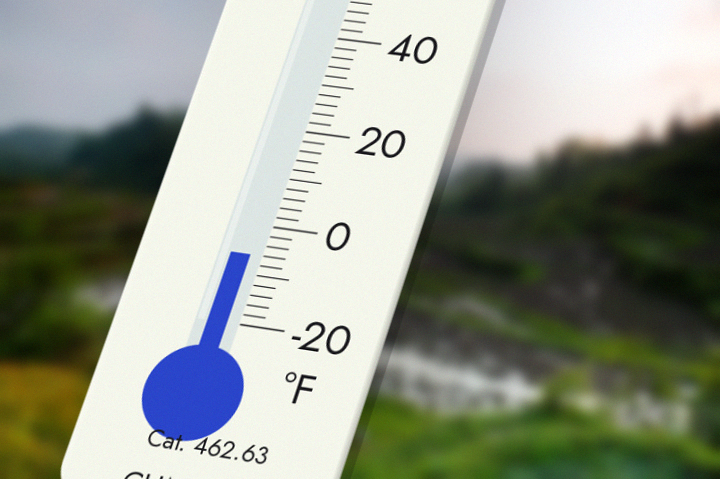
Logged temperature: -6 °F
